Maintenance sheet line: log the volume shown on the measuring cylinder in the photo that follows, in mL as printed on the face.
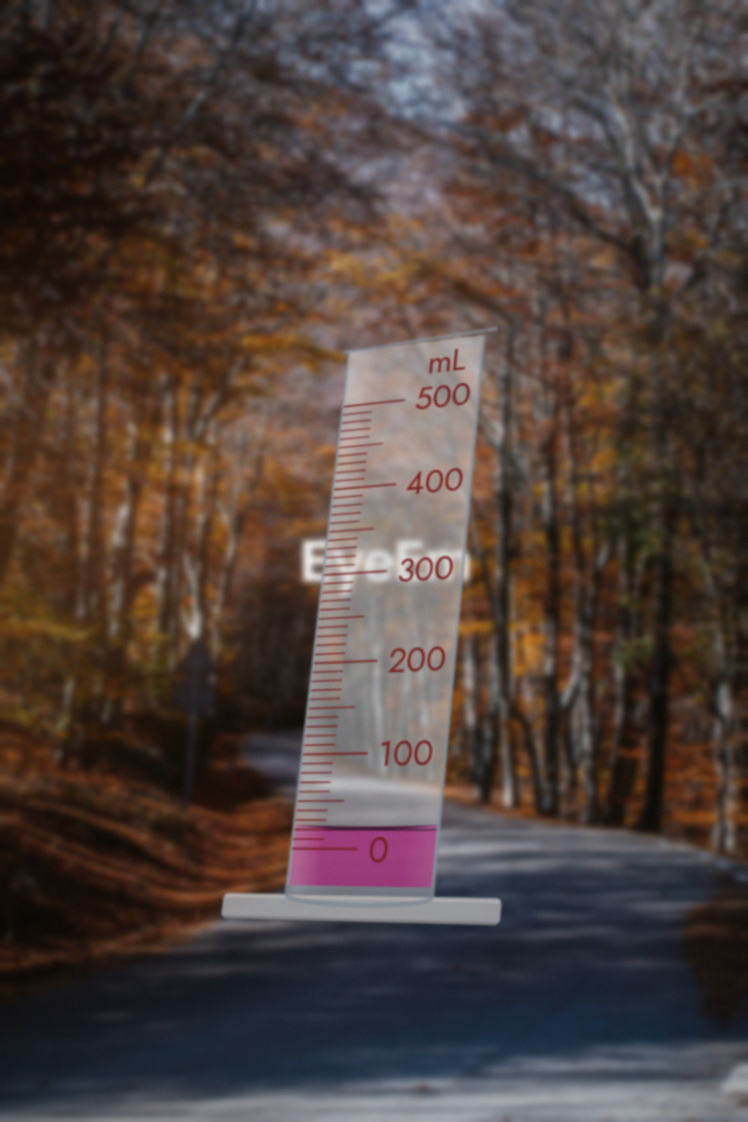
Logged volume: 20 mL
